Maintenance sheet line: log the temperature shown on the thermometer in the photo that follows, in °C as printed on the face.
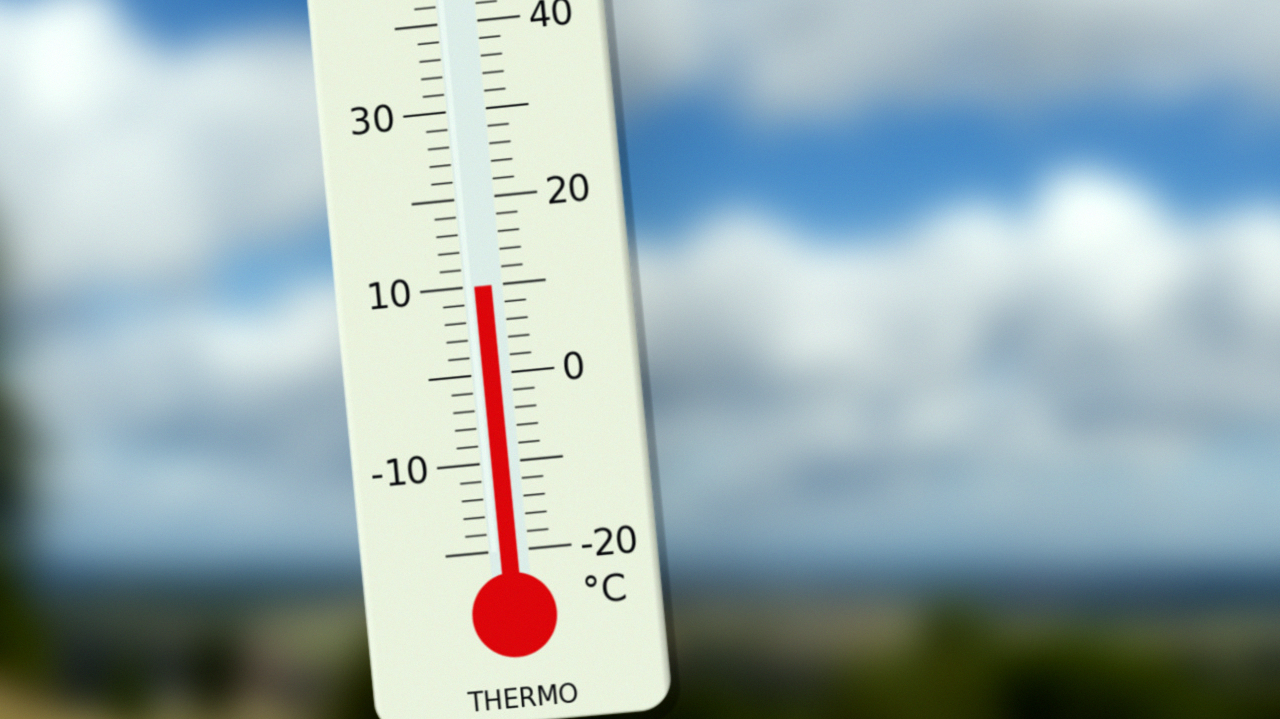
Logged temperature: 10 °C
